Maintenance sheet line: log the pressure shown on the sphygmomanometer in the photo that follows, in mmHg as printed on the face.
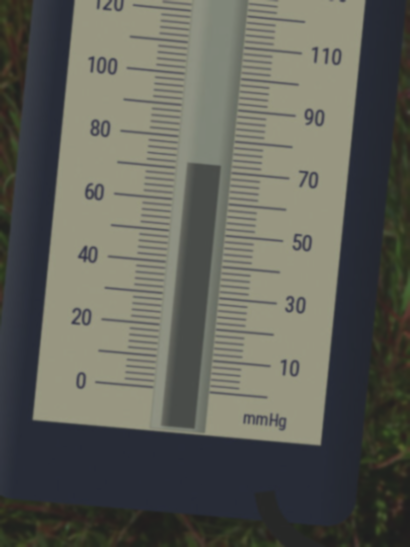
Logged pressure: 72 mmHg
